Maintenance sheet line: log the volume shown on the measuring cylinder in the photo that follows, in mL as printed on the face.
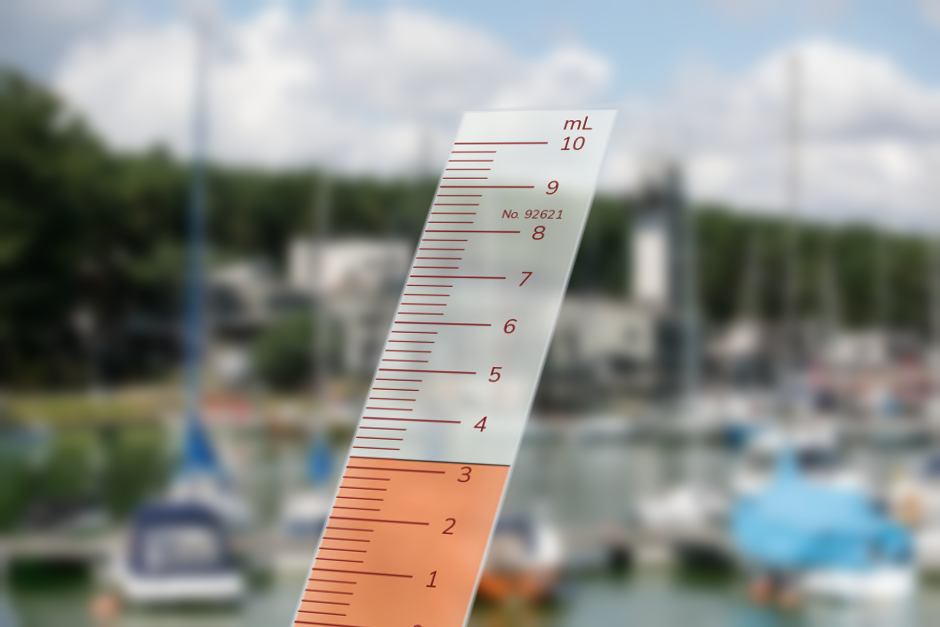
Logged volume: 3.2 mL
